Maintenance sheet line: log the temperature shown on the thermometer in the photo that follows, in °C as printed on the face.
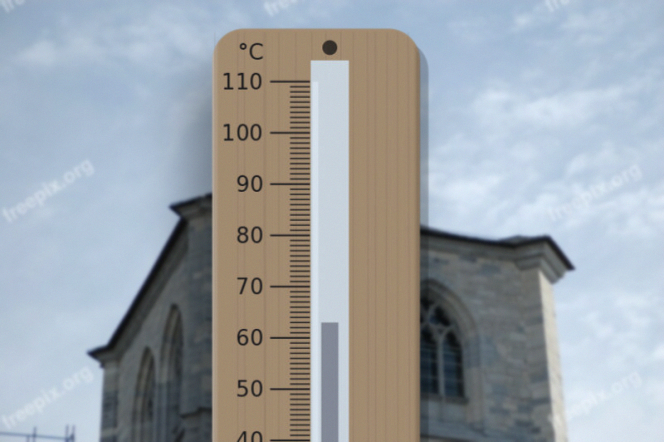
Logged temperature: 63 °C
